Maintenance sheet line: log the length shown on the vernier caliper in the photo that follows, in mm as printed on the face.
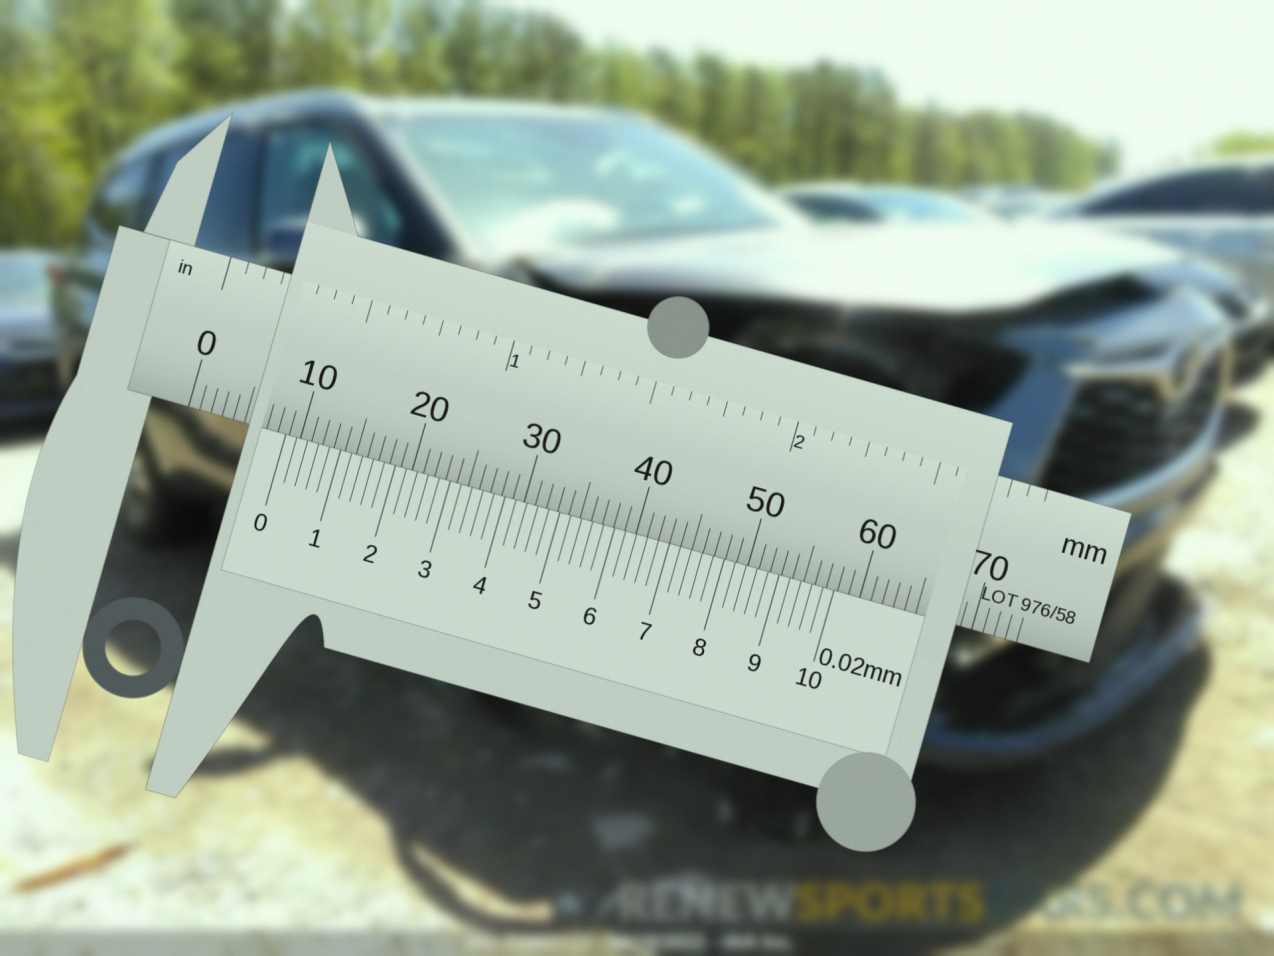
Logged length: 8.7 mm
